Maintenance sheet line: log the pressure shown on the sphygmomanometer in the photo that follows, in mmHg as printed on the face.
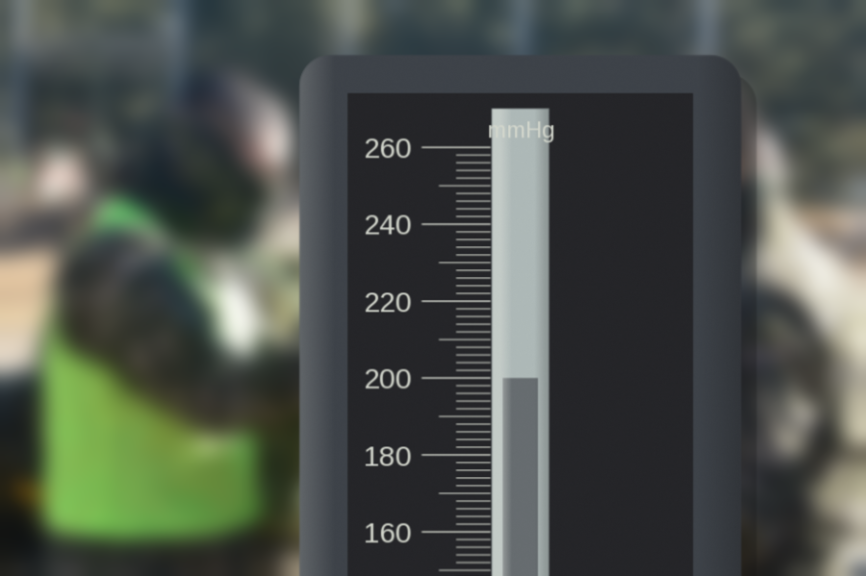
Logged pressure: 200 mmHg
